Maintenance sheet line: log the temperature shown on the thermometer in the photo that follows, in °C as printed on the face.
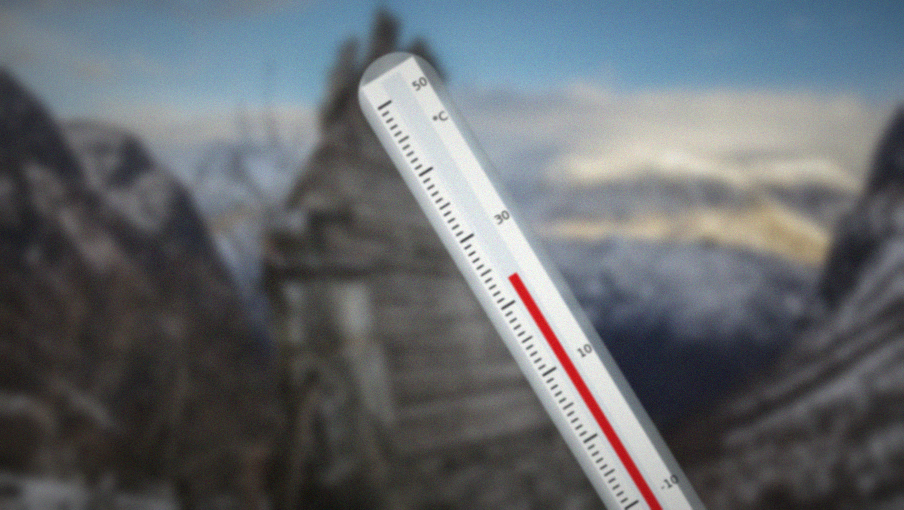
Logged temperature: 23 °C
